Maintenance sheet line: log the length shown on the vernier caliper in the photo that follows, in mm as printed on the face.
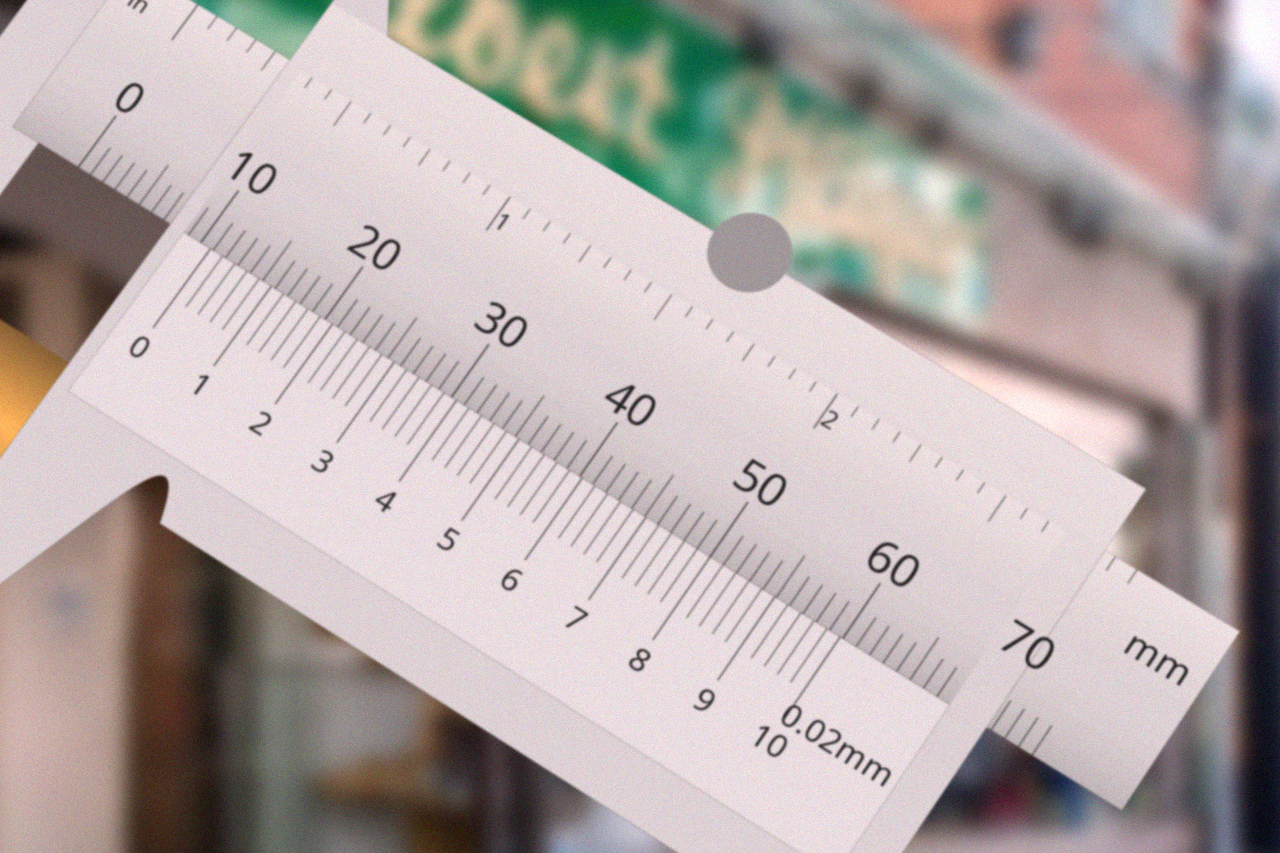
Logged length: 10.8 mm
